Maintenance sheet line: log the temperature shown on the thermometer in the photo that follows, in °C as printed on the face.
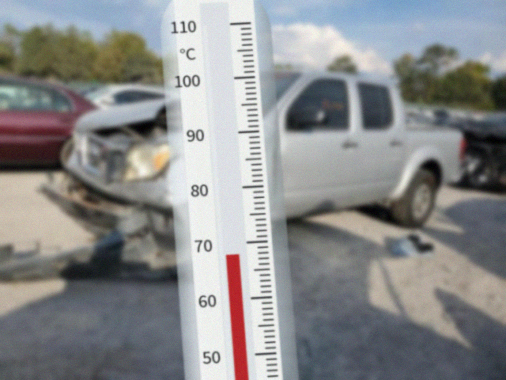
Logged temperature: 68 °C
